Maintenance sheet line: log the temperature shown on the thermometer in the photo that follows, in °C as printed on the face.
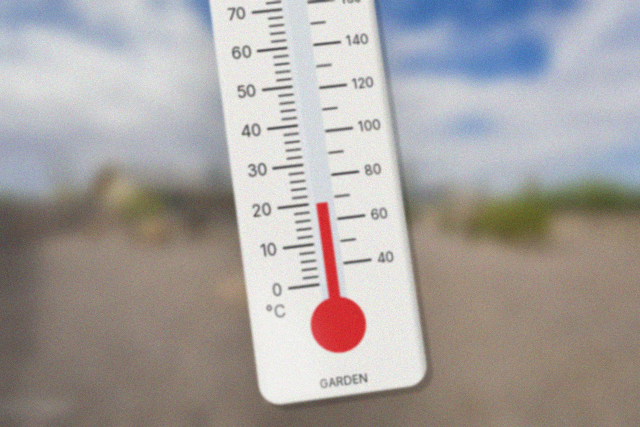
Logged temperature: 20 °C
